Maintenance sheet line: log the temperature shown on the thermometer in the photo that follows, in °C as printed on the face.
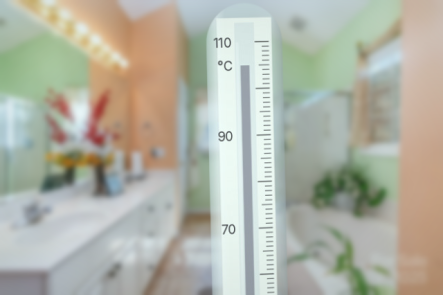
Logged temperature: 105 °C
